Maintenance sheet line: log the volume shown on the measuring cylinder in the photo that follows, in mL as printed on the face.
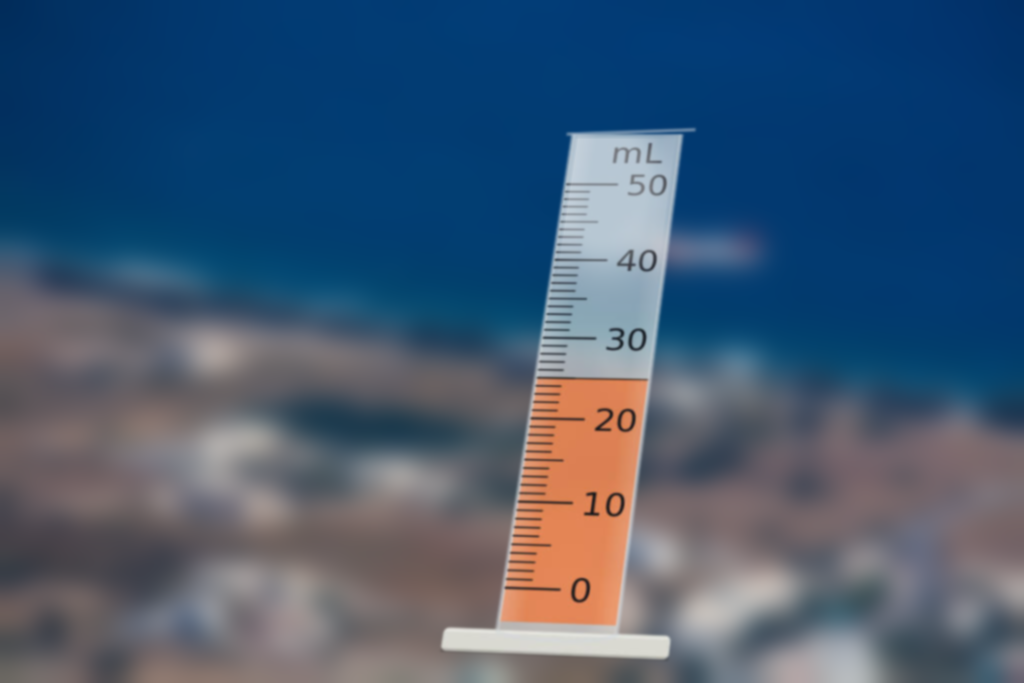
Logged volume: 25 mL
